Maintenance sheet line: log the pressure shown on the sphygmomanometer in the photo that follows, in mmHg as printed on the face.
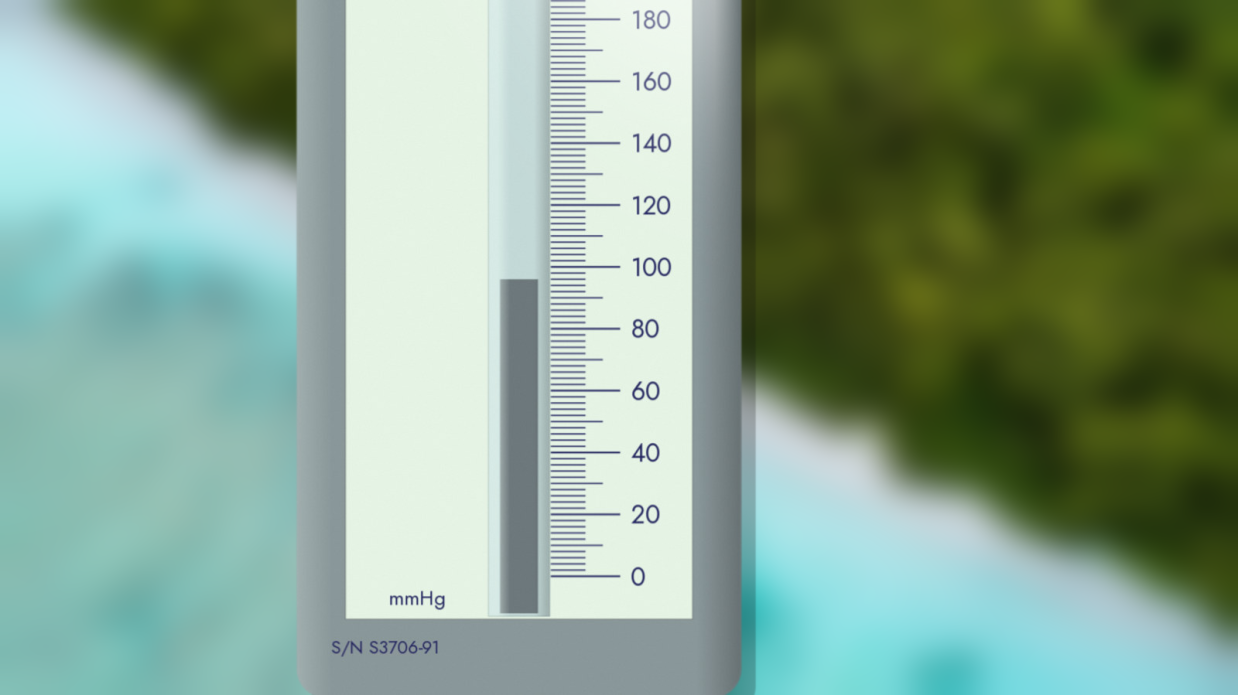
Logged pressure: 96 mmHg
